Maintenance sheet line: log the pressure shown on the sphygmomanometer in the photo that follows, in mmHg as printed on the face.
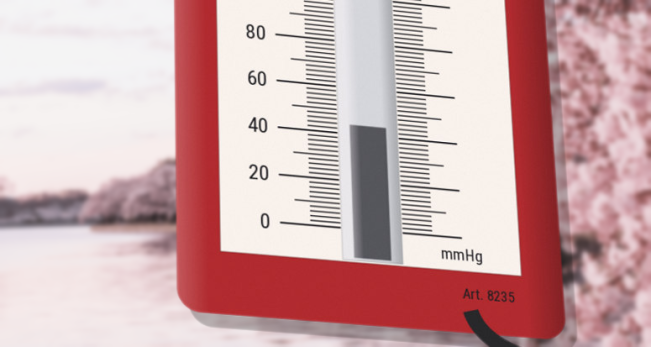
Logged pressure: 44 mmHg
